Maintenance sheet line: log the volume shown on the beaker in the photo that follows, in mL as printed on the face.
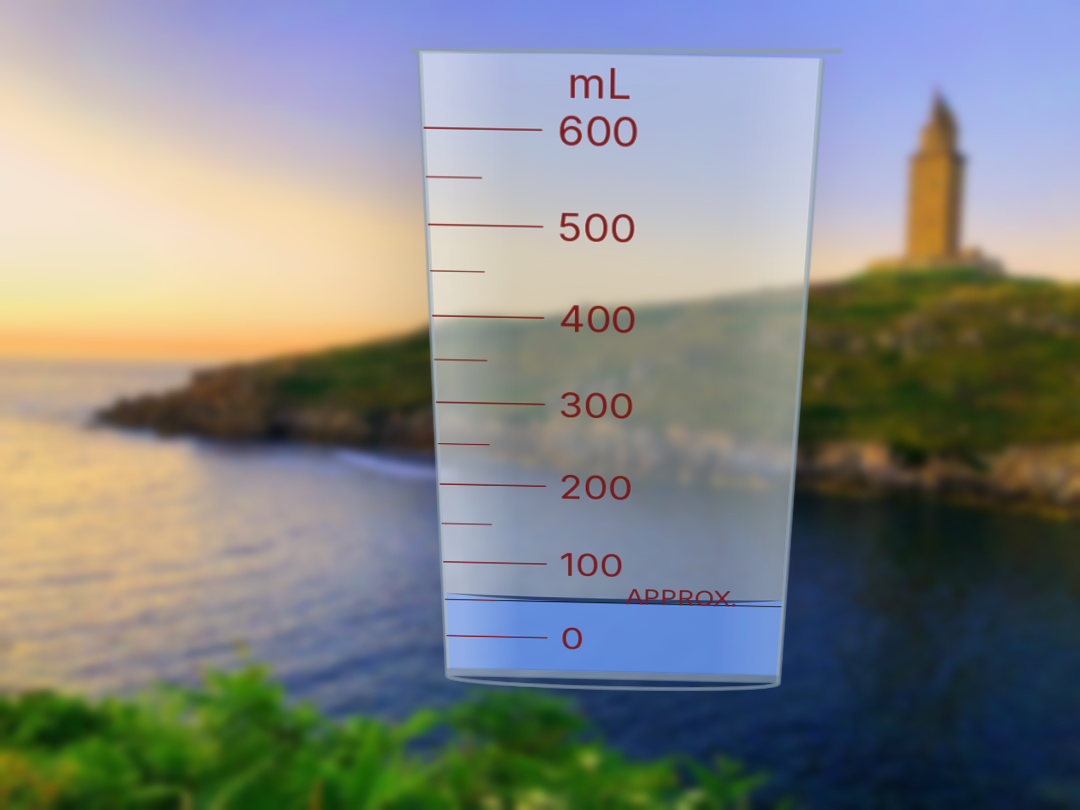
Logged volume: 50 mL
